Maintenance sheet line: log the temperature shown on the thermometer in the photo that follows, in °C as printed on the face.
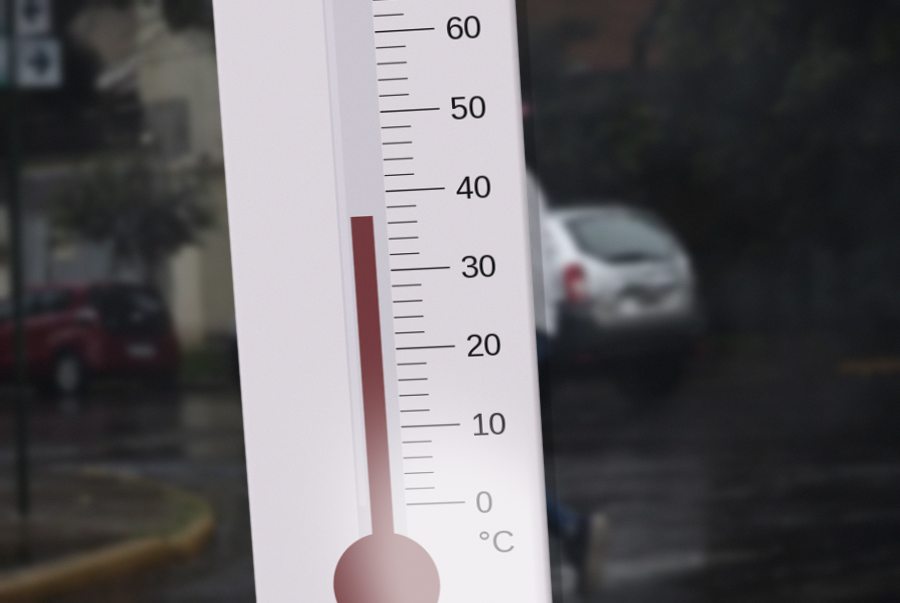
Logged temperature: 37 °C
